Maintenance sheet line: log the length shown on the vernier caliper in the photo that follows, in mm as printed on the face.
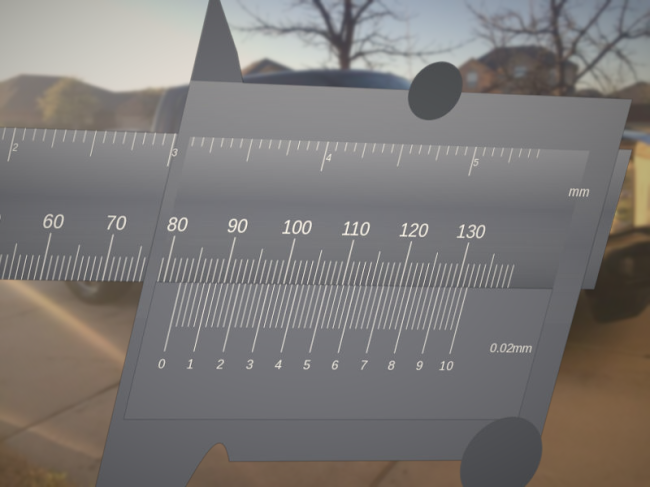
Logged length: 82.8 mm
